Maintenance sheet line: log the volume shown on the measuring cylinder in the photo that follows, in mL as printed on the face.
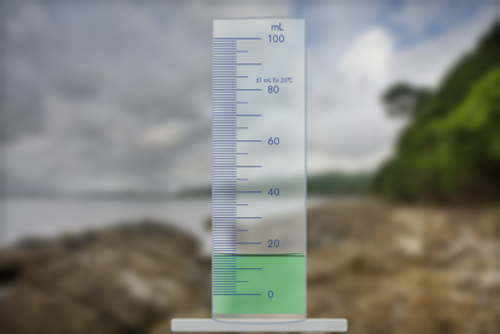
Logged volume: 15 mL
